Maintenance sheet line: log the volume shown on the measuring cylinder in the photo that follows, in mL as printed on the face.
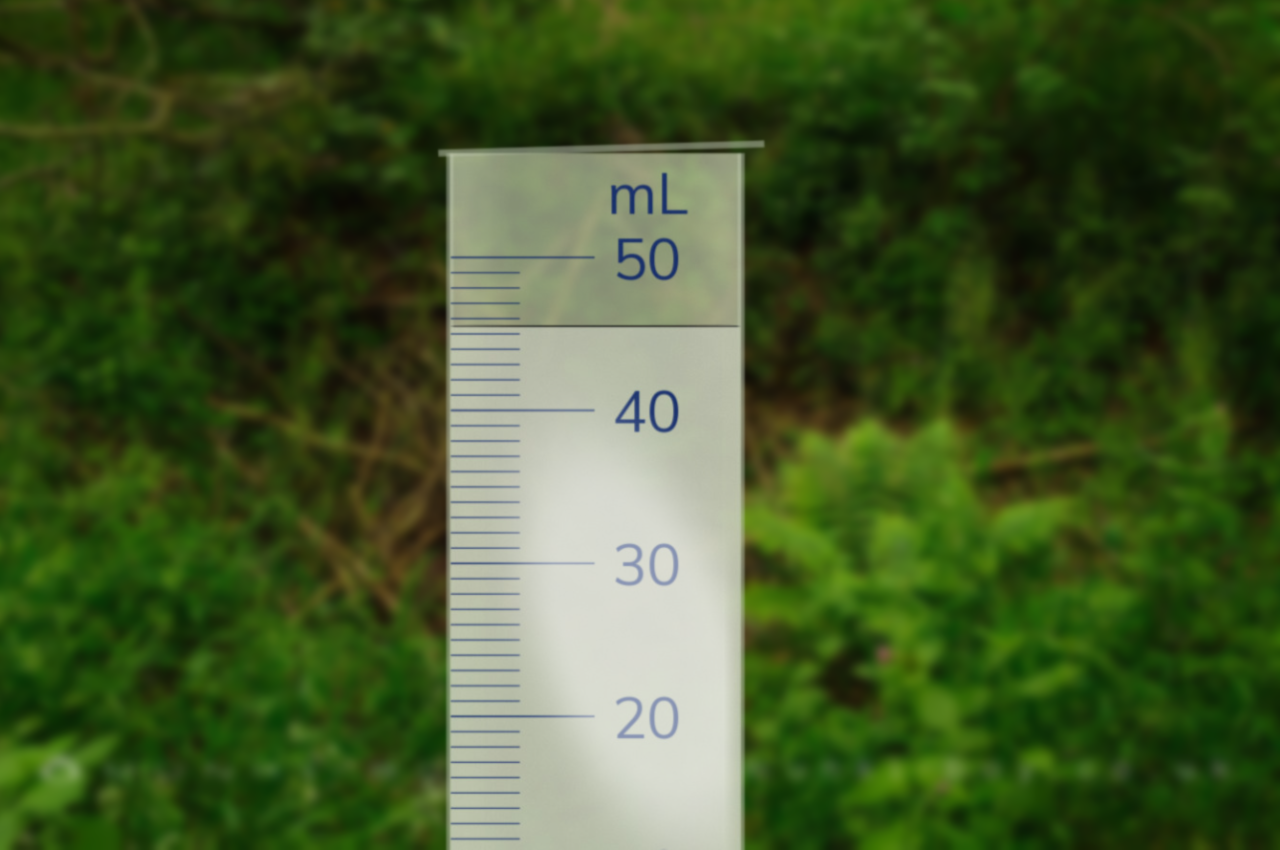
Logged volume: 45.5 mL
